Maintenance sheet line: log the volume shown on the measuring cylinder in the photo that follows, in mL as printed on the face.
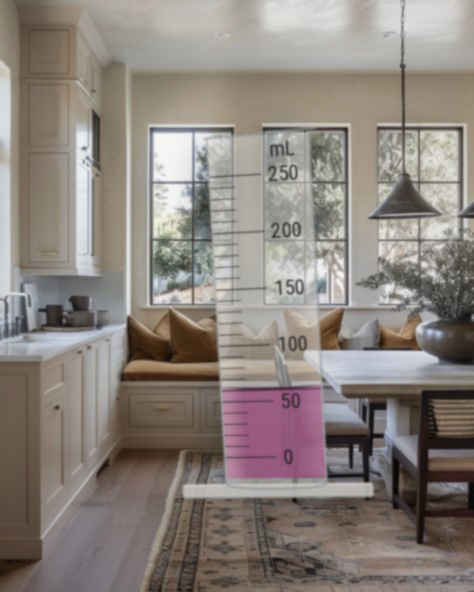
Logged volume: 60 mL
